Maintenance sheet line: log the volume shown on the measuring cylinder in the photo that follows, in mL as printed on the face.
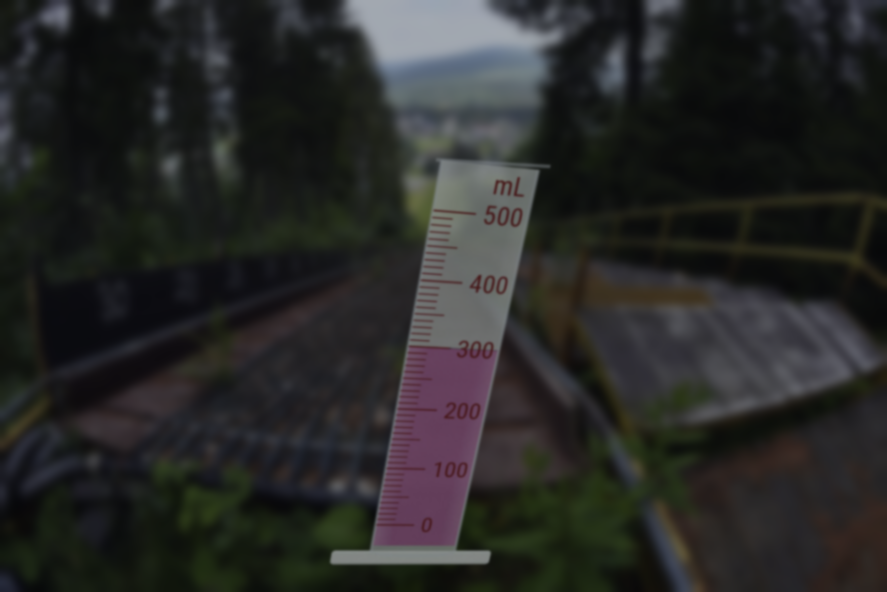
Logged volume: 300 mL
